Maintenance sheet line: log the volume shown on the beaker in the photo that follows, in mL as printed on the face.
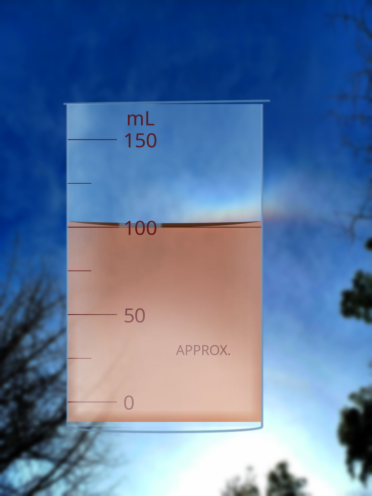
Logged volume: 100 mL
